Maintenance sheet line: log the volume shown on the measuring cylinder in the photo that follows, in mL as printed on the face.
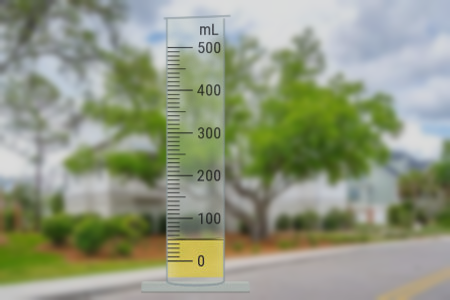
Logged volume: 50 mL
